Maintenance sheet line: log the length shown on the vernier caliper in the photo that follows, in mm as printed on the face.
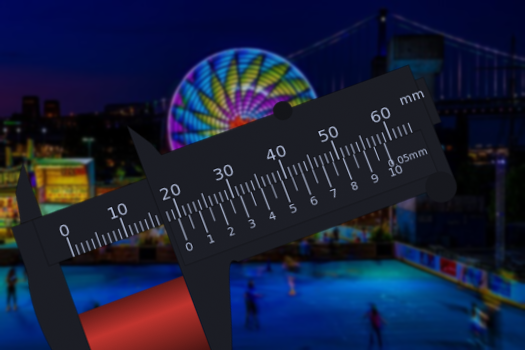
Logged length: 19.6 mm
